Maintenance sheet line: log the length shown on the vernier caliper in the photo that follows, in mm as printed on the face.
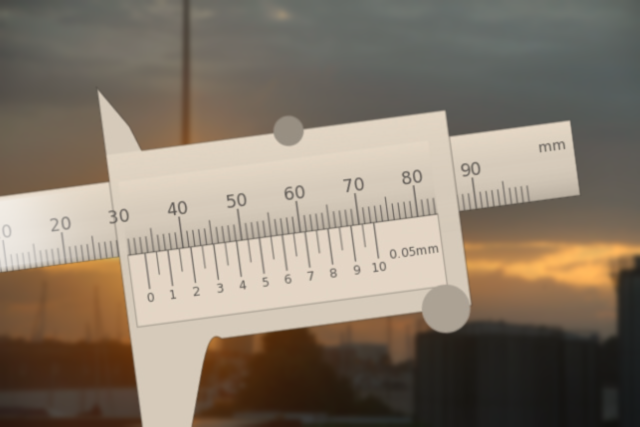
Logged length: 33.5 mm
